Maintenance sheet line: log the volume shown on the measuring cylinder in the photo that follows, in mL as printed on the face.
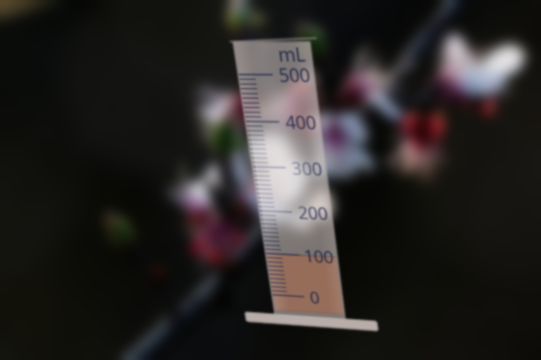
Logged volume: 100 mL
